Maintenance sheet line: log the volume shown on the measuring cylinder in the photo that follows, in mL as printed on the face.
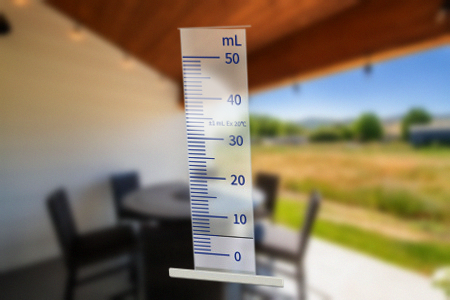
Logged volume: 5 mL
